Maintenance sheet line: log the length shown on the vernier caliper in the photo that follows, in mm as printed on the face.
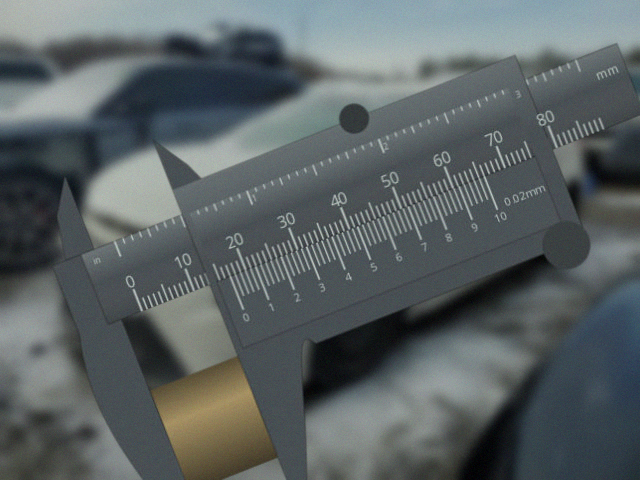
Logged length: 17.0 mm
